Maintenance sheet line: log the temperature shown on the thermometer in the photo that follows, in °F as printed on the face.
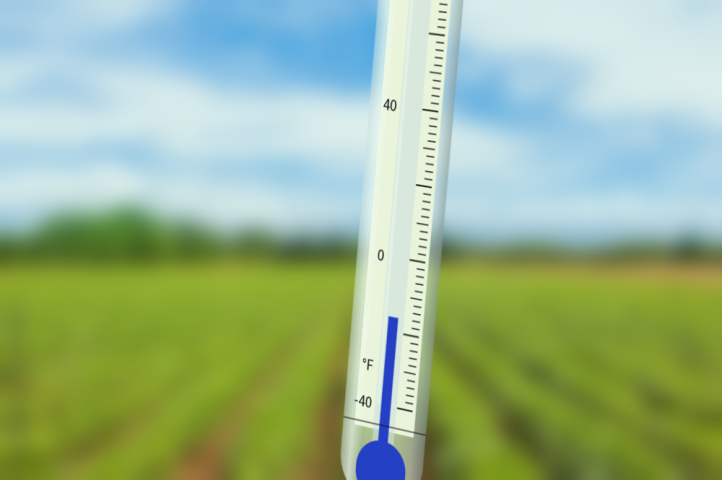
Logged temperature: -16 °F
